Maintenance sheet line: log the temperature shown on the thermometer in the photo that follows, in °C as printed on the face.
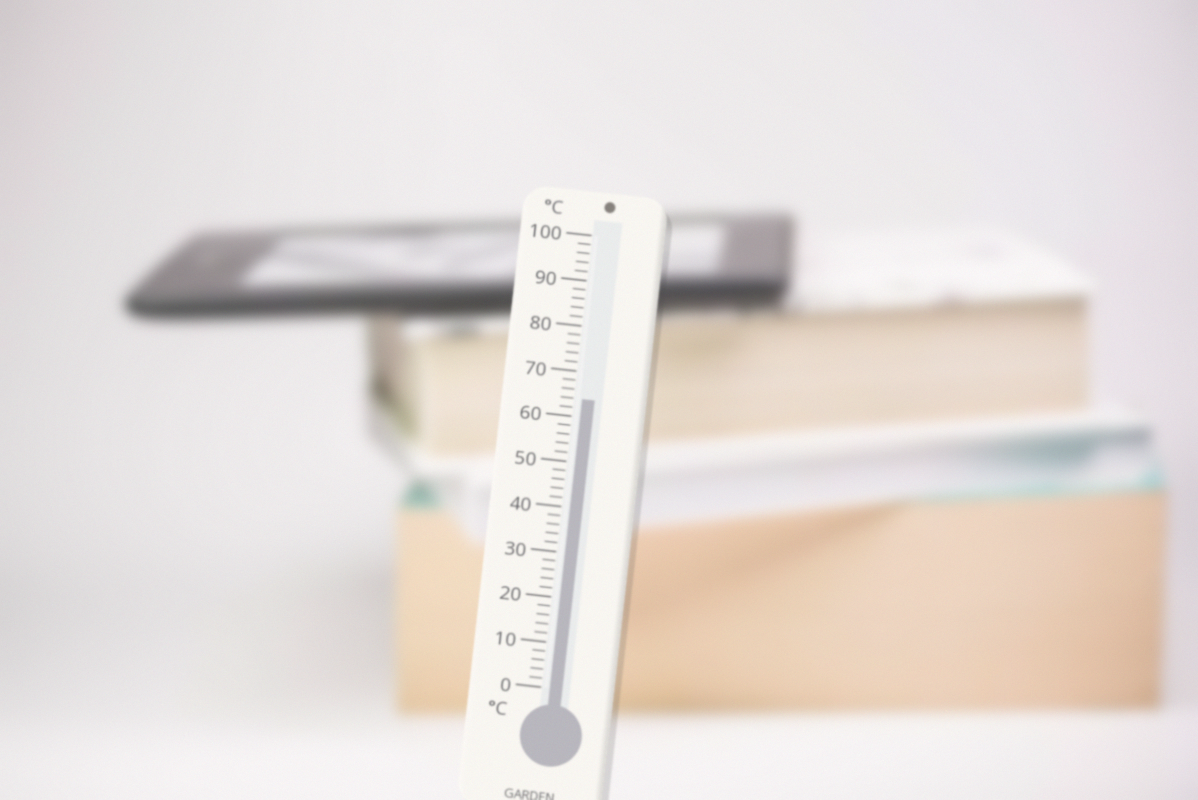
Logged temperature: 64 °C
